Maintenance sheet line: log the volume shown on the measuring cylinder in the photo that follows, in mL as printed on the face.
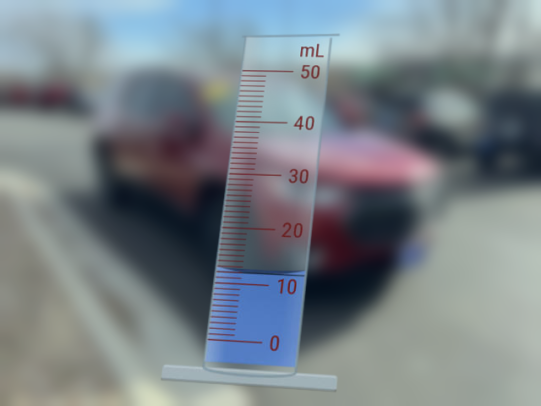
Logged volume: 12 mL
